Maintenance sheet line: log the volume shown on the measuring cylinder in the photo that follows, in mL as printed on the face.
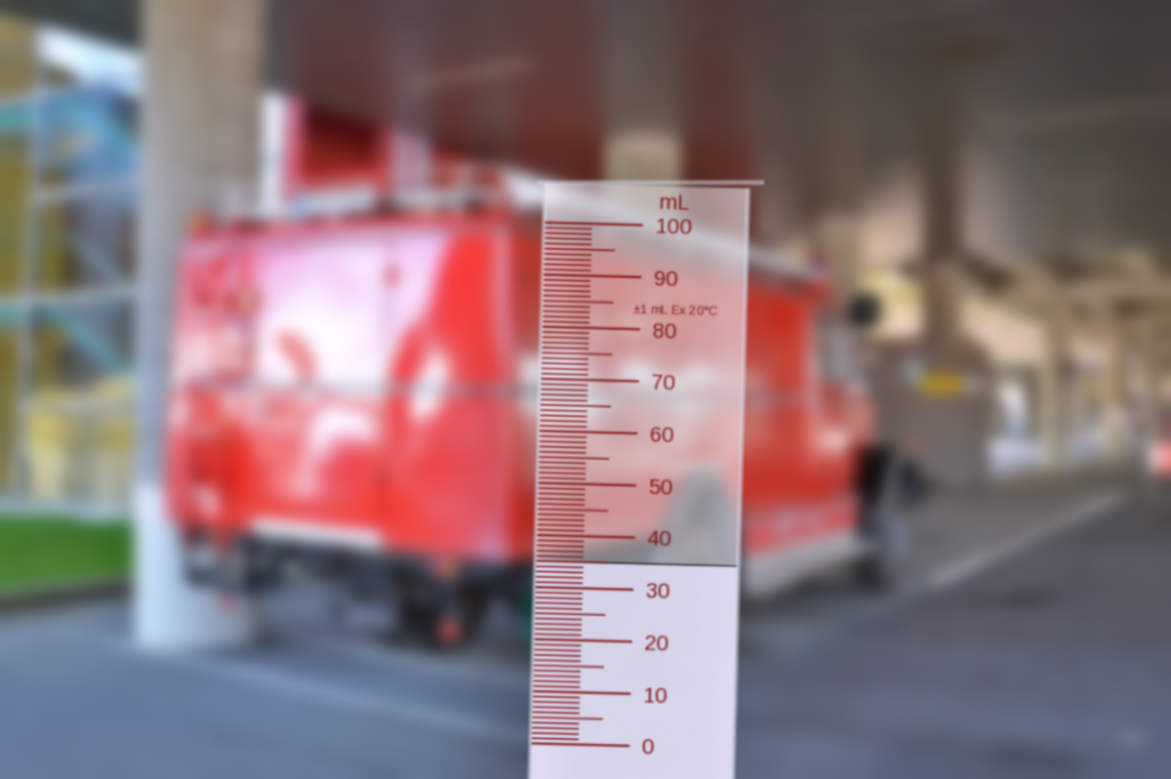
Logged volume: 35 mL
